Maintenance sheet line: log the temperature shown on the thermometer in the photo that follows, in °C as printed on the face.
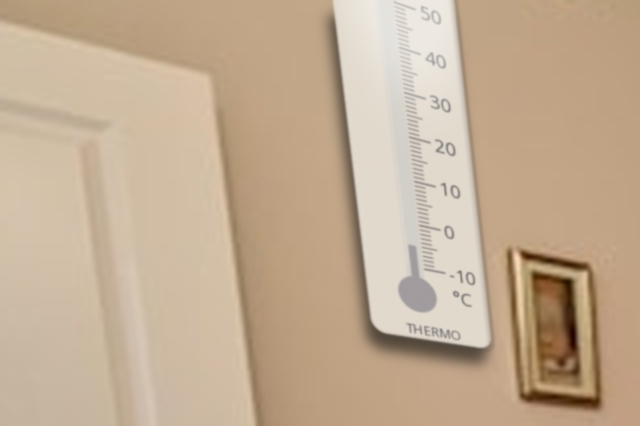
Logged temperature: -5 °C
